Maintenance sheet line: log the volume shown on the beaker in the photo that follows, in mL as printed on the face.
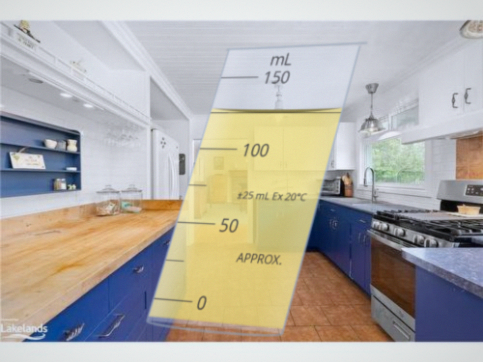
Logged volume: 125 mL
